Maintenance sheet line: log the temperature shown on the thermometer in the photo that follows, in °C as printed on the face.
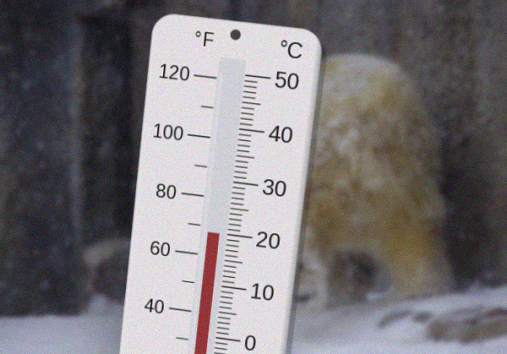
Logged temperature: 20 °C
